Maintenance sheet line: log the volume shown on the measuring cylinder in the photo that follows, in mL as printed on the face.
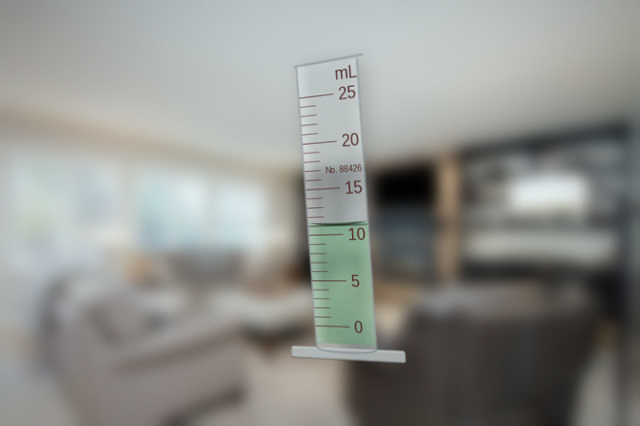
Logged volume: 11 mL
